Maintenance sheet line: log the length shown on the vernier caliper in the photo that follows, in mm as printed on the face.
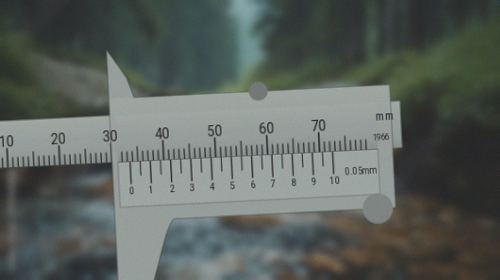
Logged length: 33.5 mm
